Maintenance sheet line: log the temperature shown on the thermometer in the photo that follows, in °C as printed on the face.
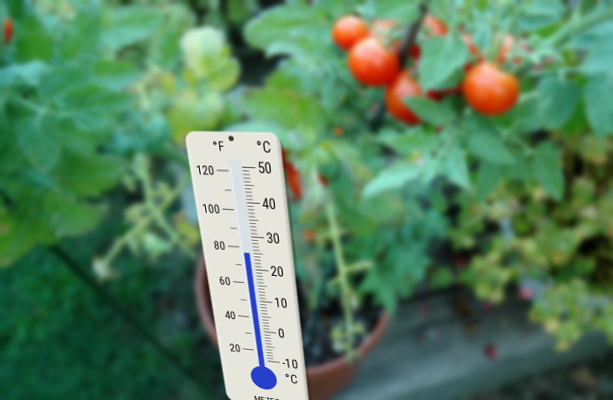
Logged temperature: 25 °C
